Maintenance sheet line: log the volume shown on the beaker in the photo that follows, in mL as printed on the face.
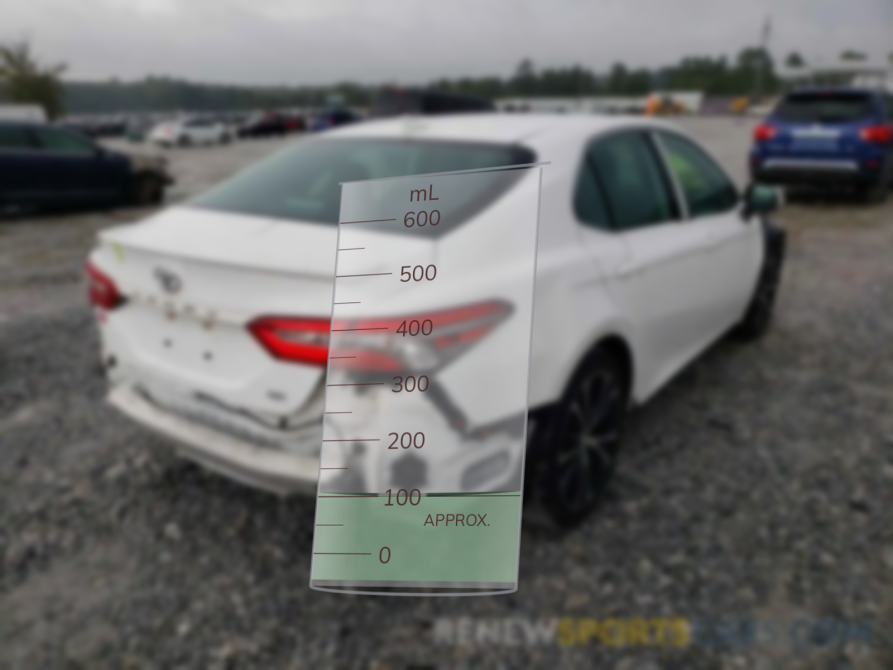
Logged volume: 100 mL
